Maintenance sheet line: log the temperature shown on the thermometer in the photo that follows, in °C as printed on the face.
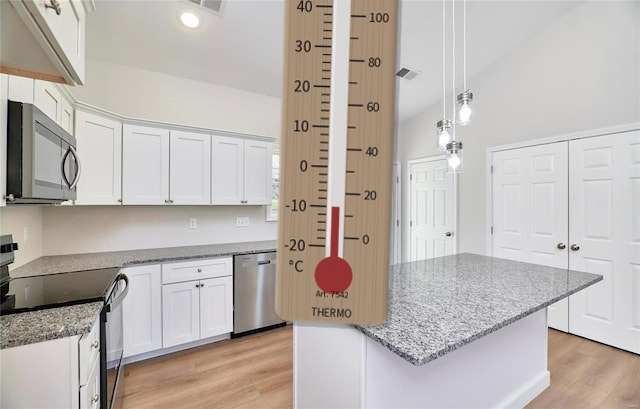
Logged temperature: -10 °C
